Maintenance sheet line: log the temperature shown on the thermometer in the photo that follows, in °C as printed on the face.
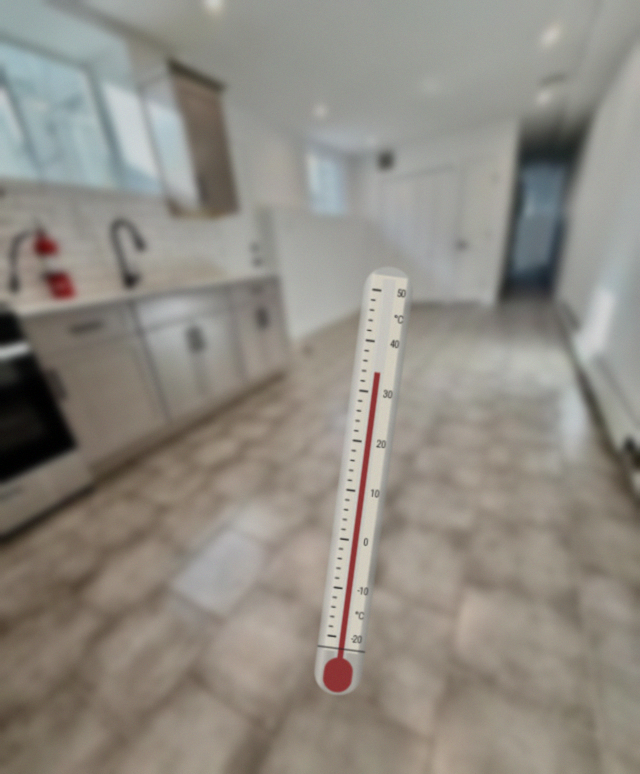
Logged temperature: 34 °C
